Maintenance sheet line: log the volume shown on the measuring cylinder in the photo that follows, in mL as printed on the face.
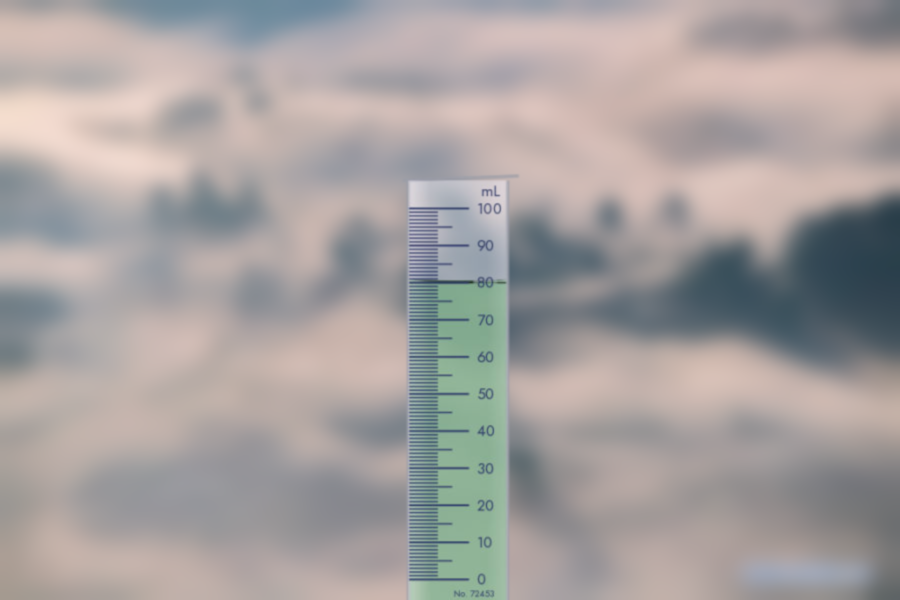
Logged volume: 80 mL
